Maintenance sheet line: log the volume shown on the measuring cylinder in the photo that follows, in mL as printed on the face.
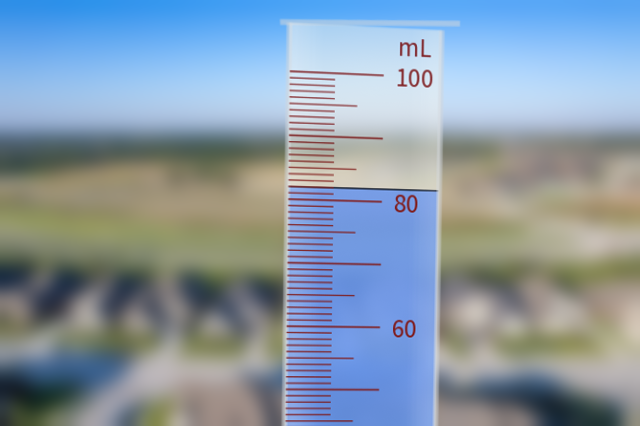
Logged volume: 82 mL
